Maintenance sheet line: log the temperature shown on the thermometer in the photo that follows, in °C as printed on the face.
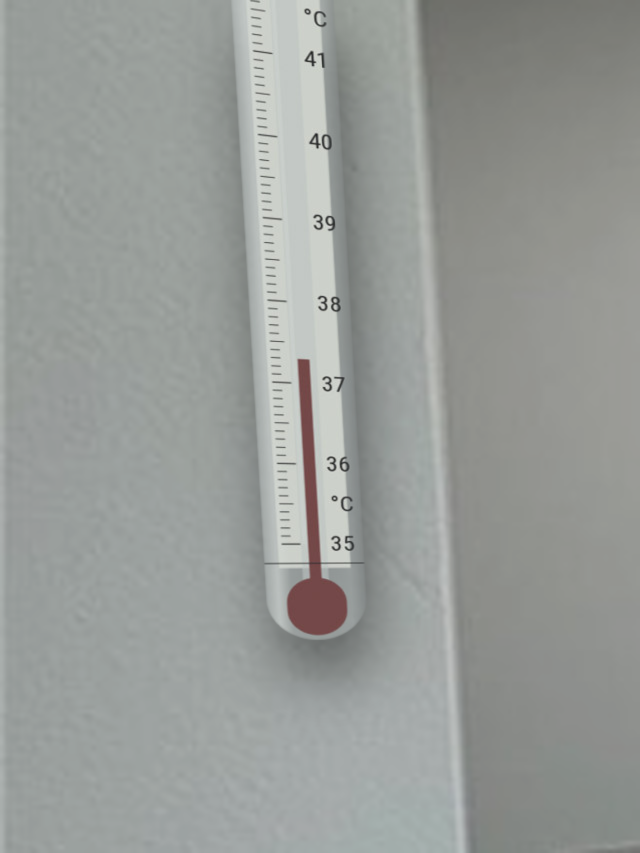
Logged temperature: 37.3 °C
